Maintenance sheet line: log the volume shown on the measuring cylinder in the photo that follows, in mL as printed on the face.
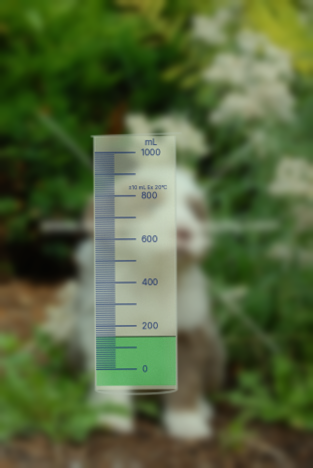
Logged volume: 150 mL
